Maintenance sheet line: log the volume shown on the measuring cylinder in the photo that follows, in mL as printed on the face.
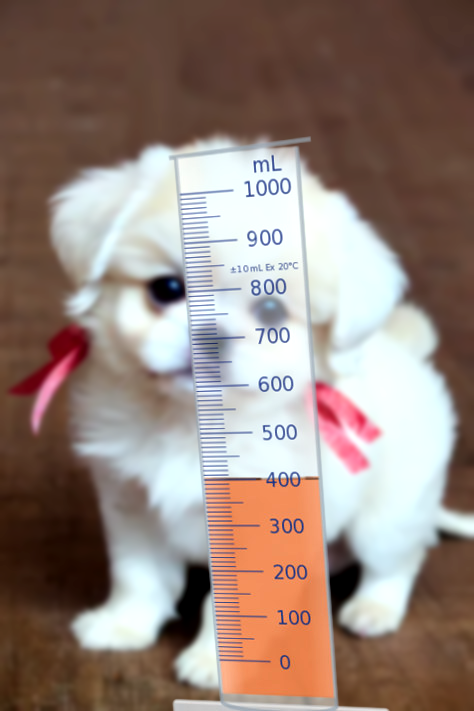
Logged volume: 400 mL
